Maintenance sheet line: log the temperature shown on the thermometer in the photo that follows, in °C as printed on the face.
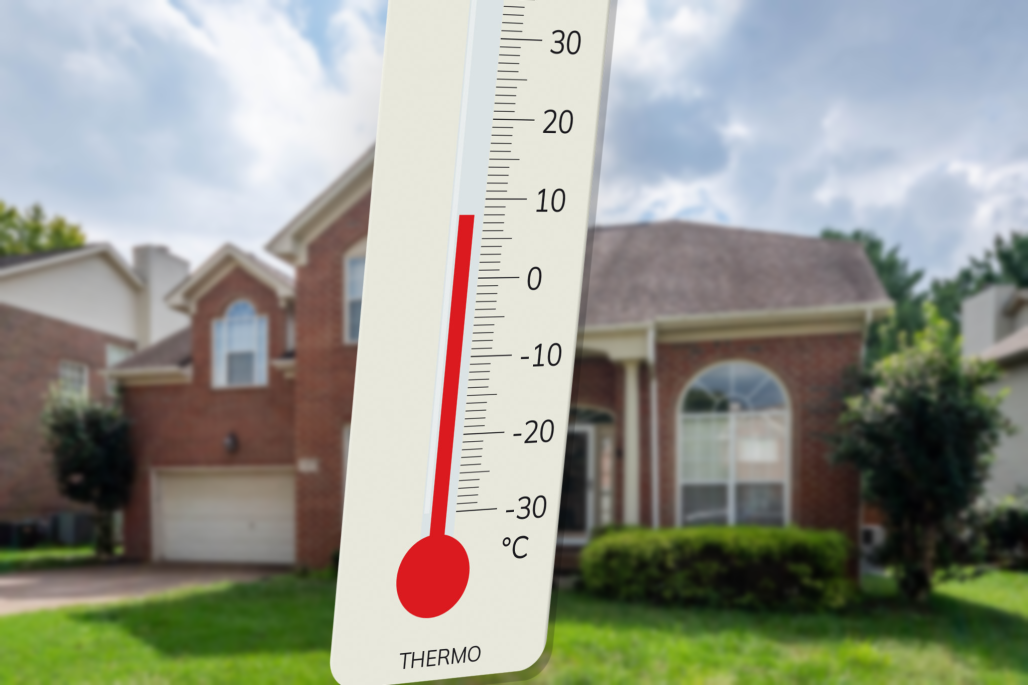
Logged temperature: 8 °C
